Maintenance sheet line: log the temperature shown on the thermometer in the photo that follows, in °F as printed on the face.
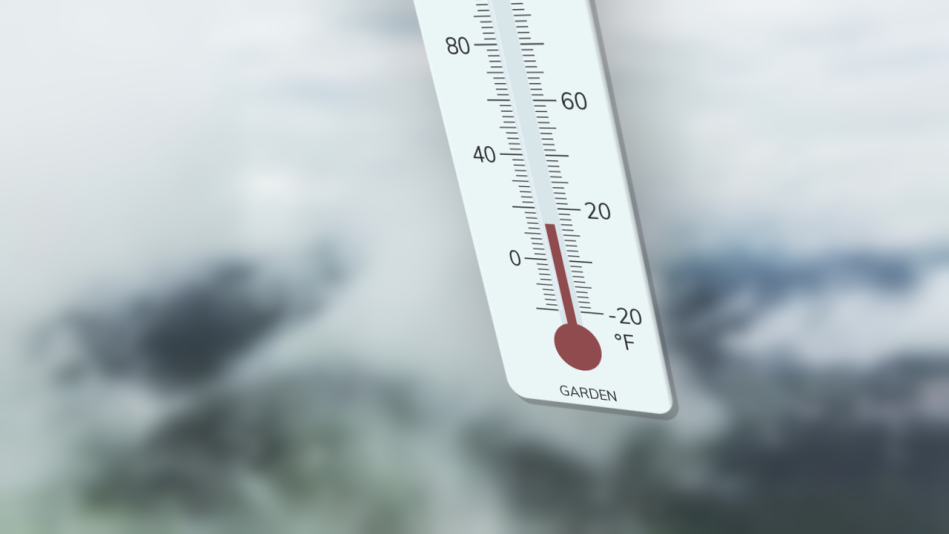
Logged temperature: 14 °F
